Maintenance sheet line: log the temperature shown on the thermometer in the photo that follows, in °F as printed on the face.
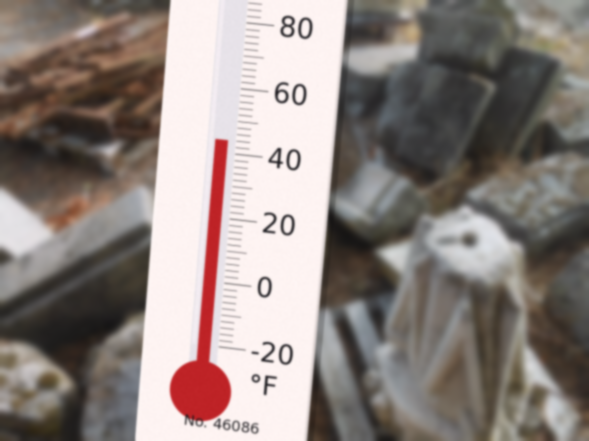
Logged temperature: 44 °F
